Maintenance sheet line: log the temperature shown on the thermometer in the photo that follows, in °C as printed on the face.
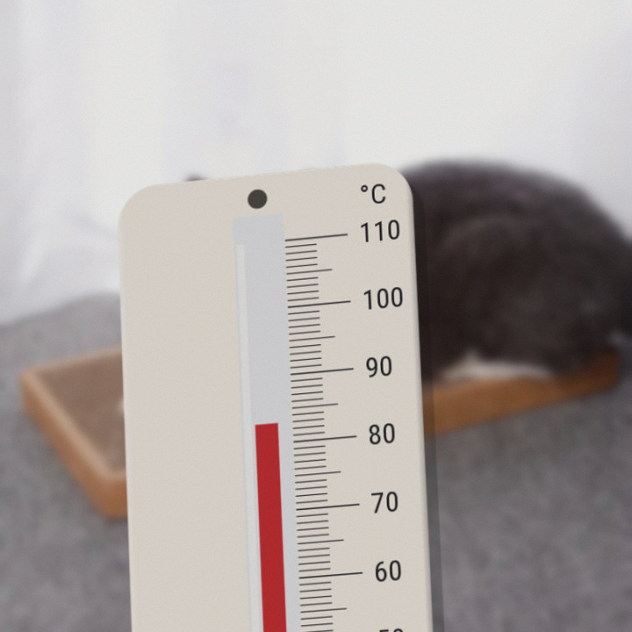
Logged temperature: 83 °C
